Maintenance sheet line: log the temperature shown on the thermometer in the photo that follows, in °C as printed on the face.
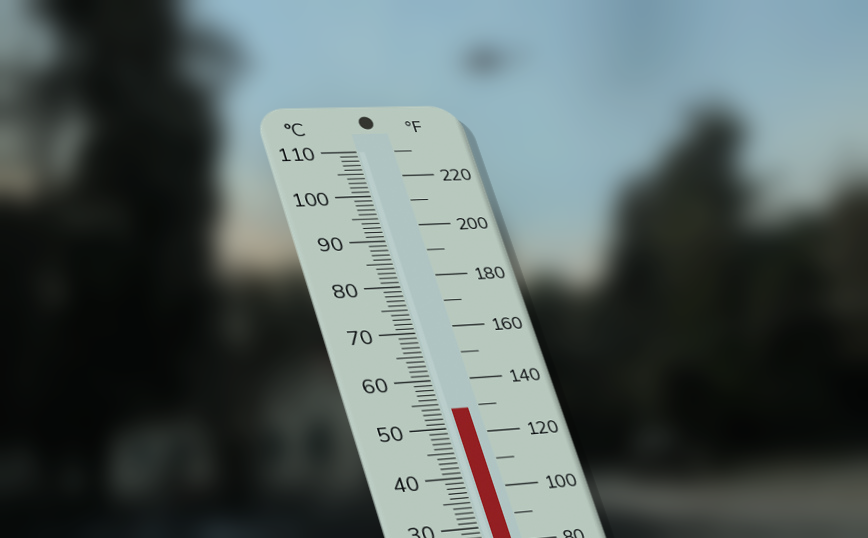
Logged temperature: 54 °C
